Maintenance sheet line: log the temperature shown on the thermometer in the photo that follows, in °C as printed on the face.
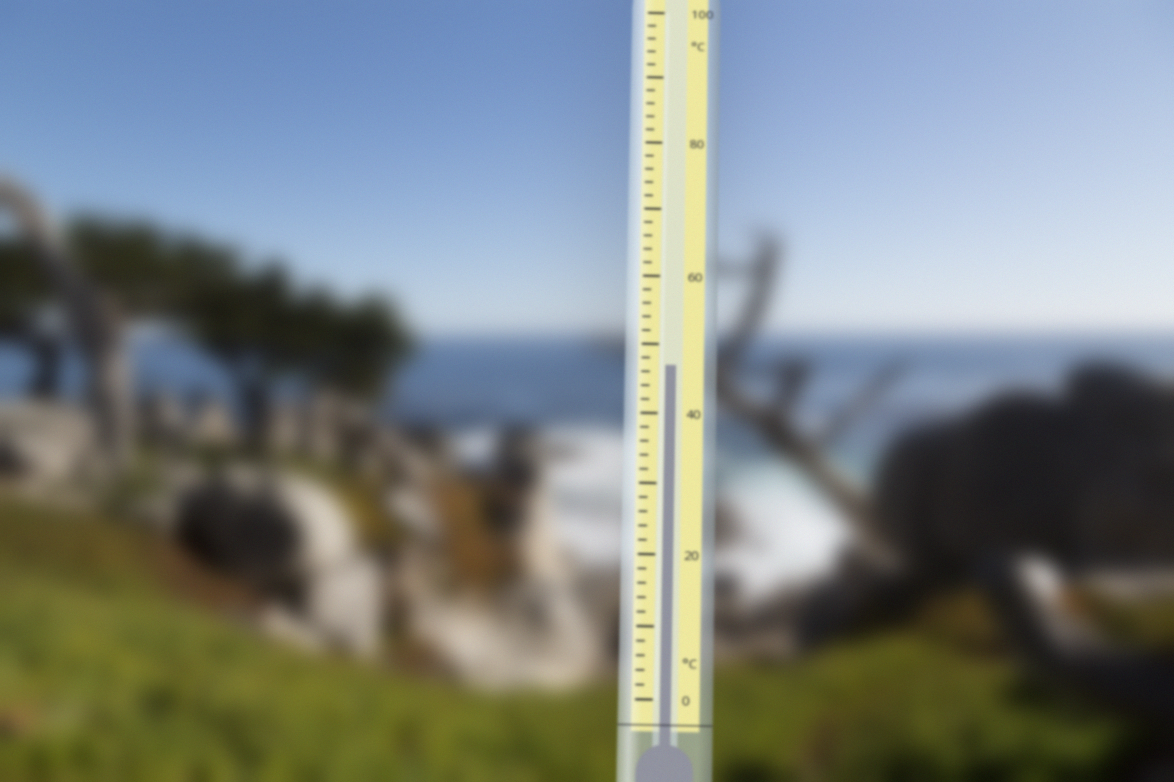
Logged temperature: 47 °C
